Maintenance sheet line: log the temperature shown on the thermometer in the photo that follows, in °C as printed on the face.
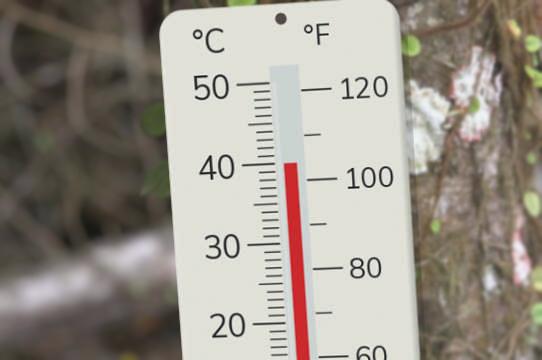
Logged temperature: 40 °C
